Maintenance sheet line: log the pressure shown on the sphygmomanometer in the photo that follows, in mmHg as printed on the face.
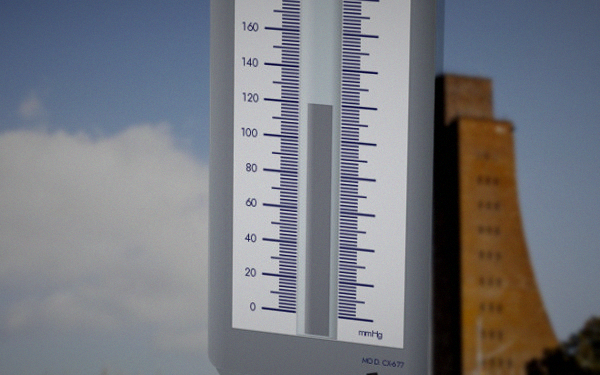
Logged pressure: 120 mmHg
